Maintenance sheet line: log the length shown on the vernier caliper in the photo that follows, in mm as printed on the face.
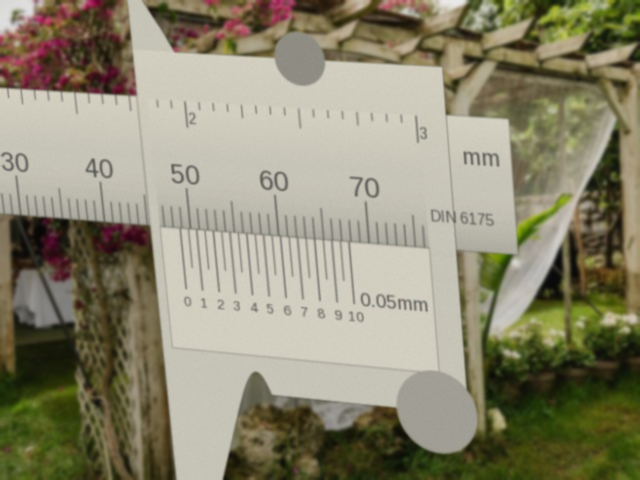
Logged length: 48.8 mm
